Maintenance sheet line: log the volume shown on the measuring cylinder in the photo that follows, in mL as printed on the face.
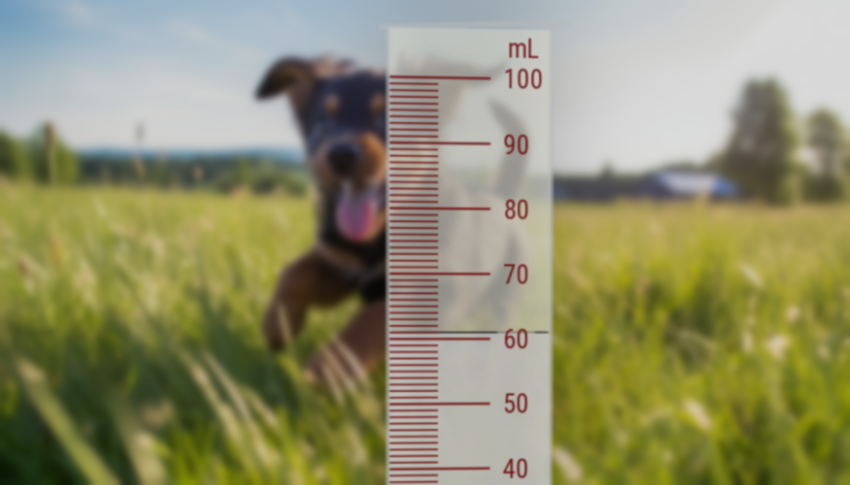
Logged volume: 61 mL
